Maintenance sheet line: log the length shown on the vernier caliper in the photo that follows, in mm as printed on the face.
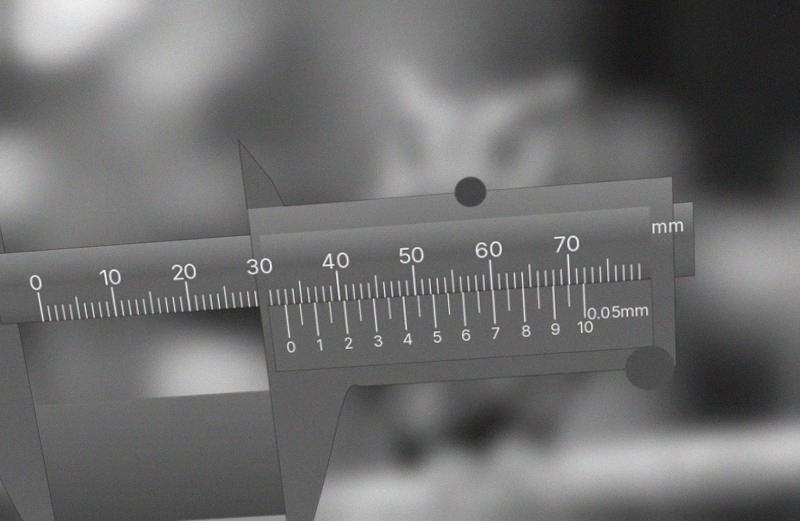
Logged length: 32.8 mm
